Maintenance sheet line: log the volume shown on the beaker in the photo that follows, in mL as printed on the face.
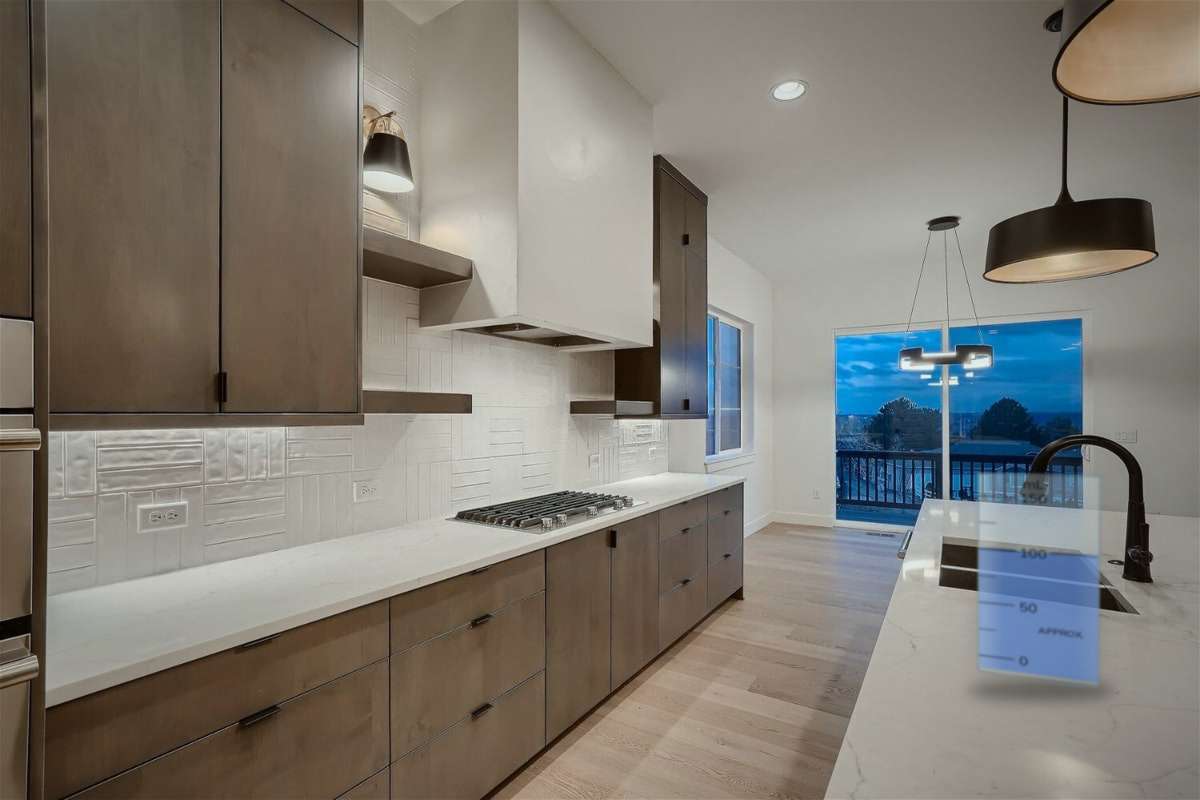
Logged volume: 100 mL
